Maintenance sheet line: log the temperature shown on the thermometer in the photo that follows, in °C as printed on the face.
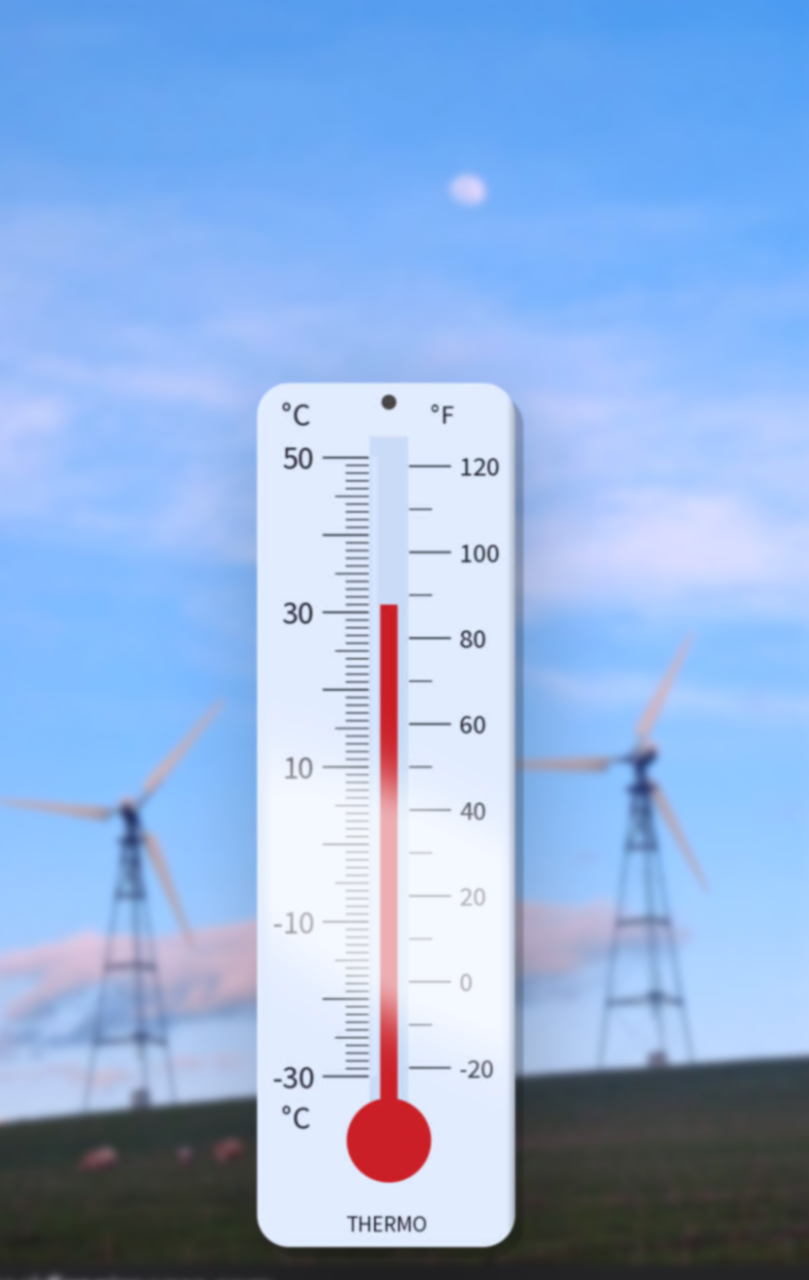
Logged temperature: 31 °C
